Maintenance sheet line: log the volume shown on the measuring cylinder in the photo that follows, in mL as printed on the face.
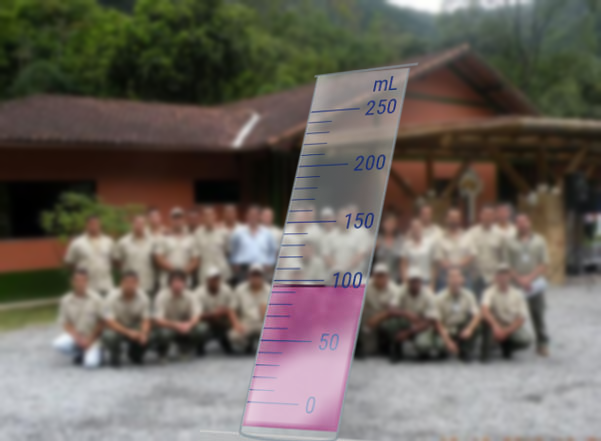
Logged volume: 95 mL
